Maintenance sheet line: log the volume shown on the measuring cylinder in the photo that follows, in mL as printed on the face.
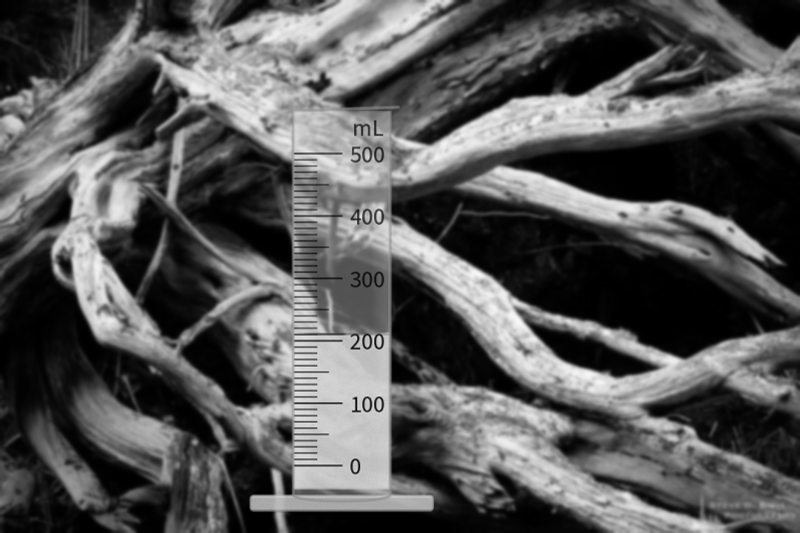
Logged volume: 210 mL
